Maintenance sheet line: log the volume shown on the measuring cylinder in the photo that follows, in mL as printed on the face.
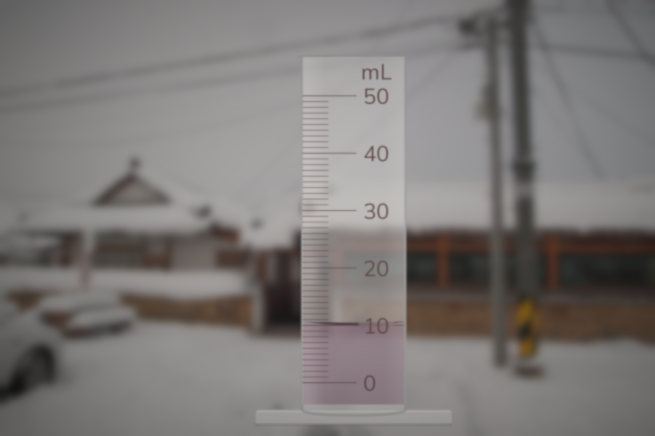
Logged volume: 10 mL
